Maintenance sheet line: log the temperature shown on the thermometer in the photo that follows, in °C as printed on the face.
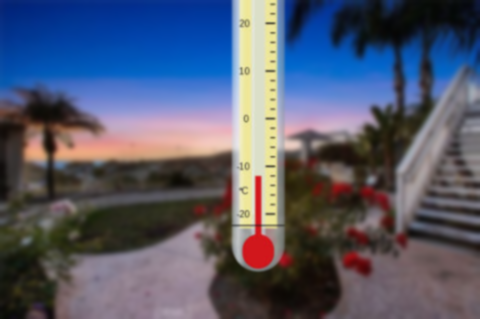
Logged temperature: -12 °C
